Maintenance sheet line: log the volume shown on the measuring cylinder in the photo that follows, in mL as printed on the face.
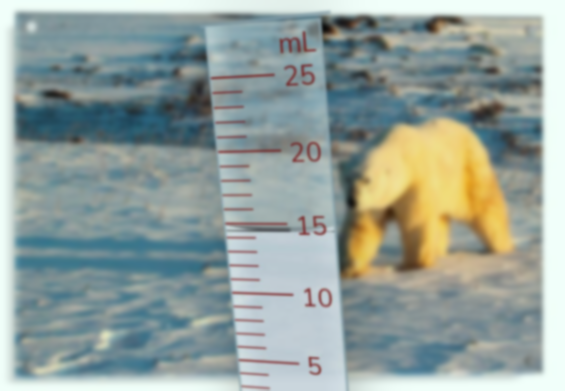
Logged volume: 14.5 mL
